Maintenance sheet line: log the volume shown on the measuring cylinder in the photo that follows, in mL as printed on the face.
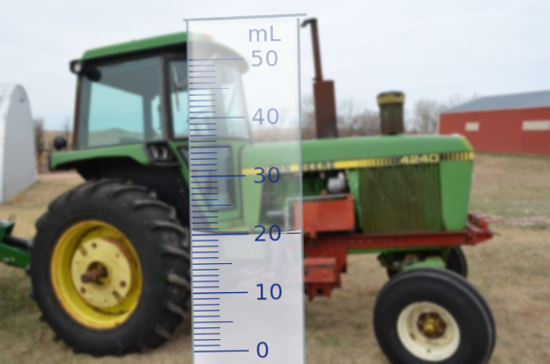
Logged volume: 20 mL
